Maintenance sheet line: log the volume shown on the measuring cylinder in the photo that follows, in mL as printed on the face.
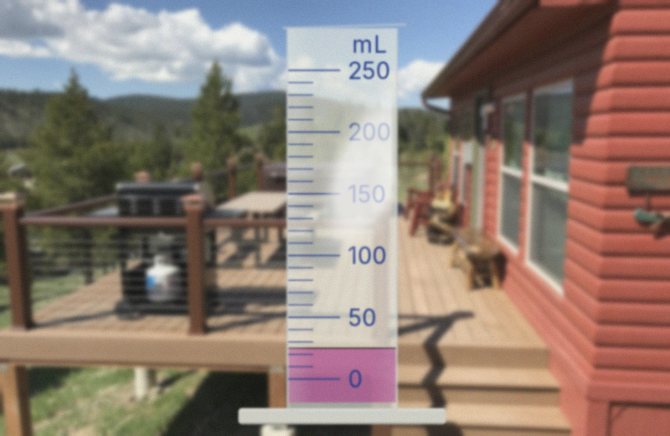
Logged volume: 25 mL
